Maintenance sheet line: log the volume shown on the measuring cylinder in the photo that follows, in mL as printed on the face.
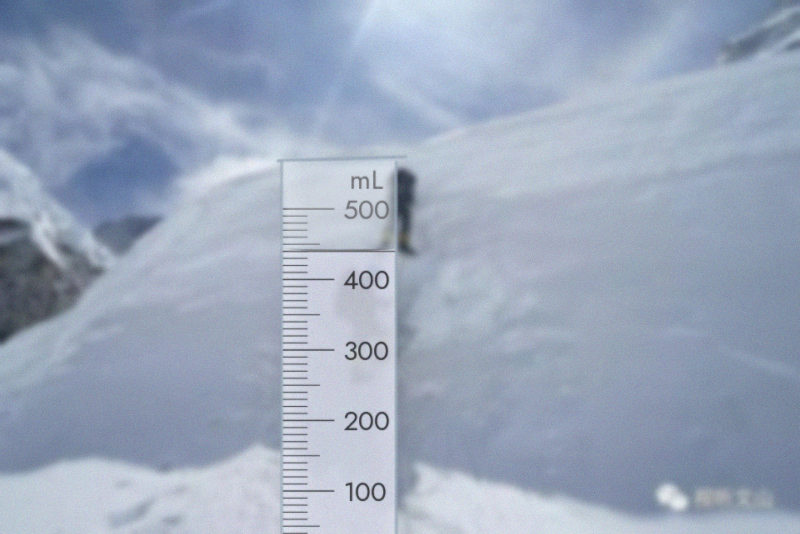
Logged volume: 440 mL
